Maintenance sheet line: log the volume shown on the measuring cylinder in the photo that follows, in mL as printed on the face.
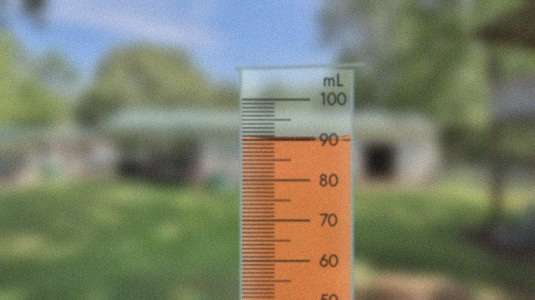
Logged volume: 90 mL
